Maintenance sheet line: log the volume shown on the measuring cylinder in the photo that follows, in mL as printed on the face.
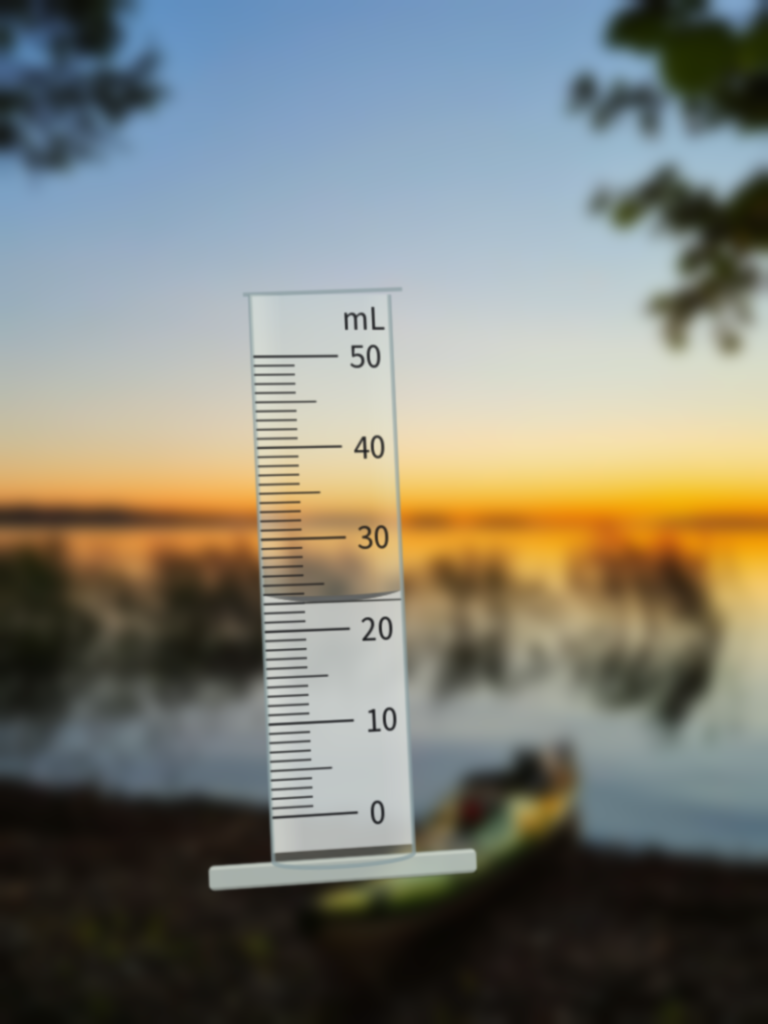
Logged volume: 23 mL
